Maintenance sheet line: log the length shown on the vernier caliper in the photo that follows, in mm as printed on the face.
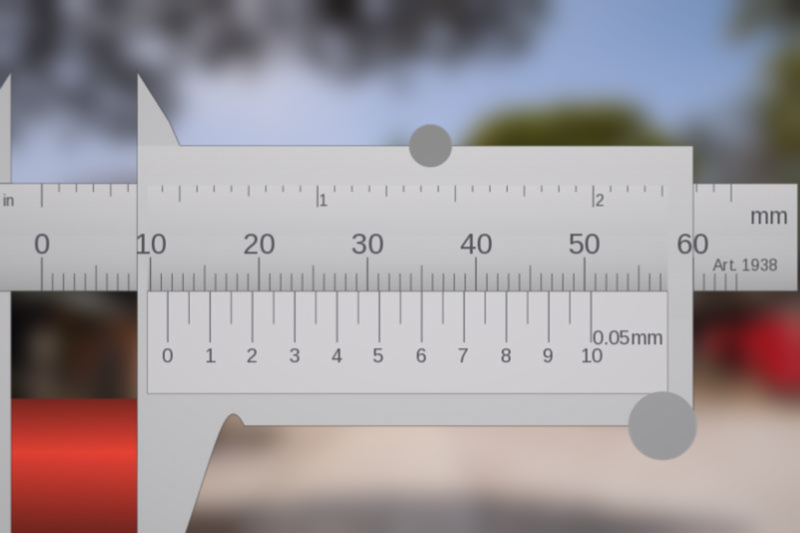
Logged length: 11.6 mm
